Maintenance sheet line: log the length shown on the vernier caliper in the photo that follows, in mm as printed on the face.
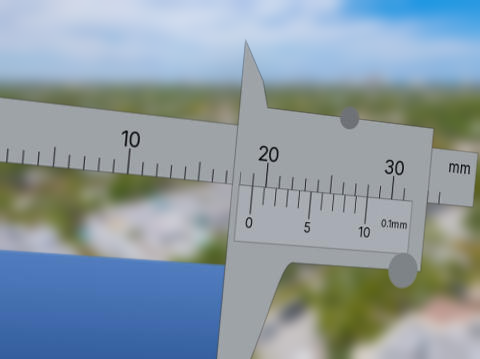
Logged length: 19.0 mm
